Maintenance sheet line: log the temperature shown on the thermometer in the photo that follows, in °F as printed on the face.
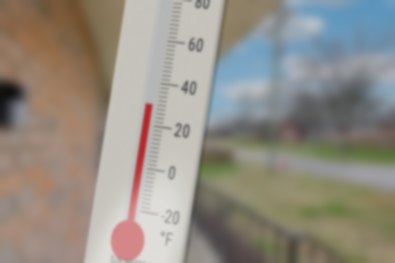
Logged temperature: 30 °F
